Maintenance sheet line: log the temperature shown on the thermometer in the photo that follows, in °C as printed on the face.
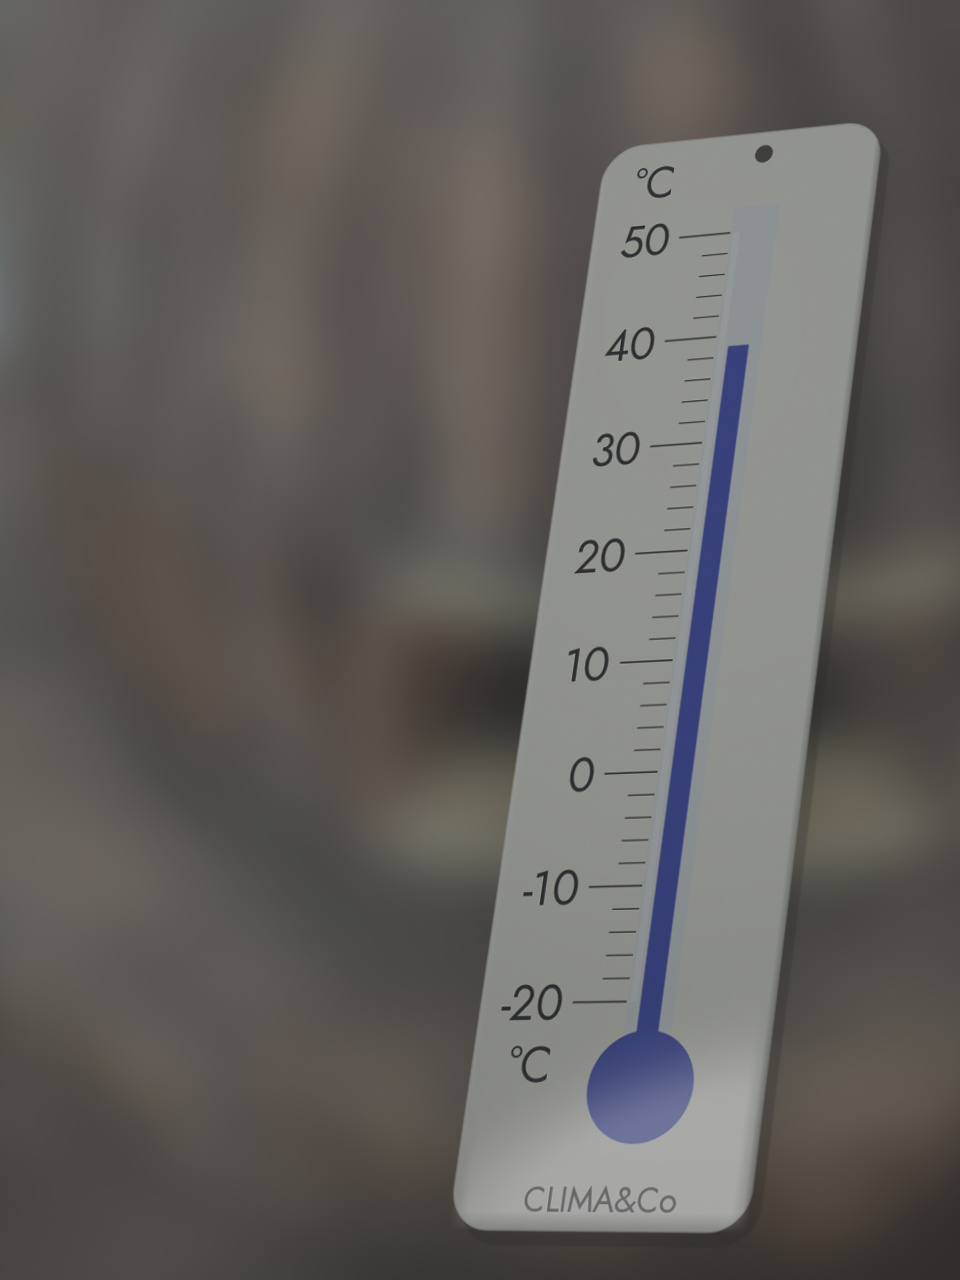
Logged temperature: 39 °C
